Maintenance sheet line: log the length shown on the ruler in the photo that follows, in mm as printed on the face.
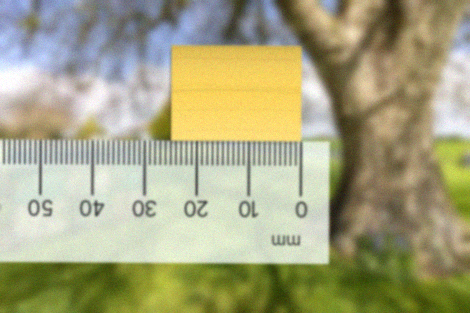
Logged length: 25 mm
